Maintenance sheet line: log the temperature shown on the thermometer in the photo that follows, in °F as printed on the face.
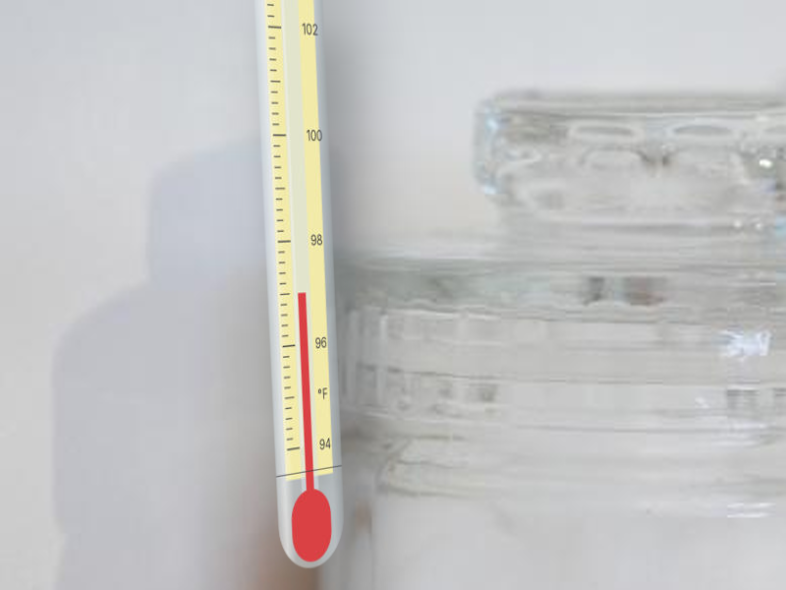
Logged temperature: 97 °F
